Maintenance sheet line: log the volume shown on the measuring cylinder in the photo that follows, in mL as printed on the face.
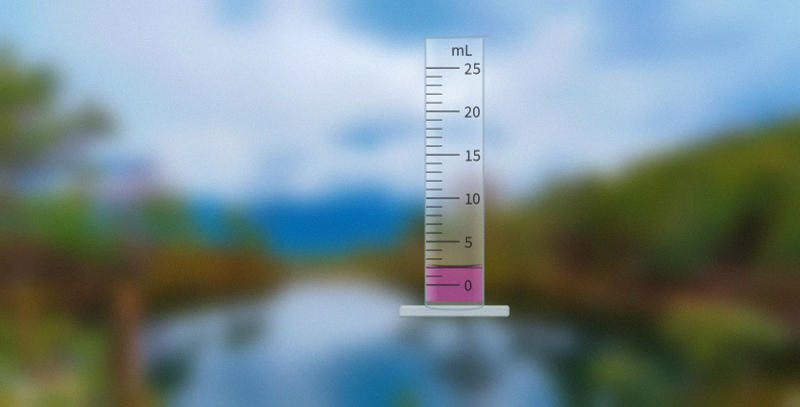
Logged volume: 2 mL
